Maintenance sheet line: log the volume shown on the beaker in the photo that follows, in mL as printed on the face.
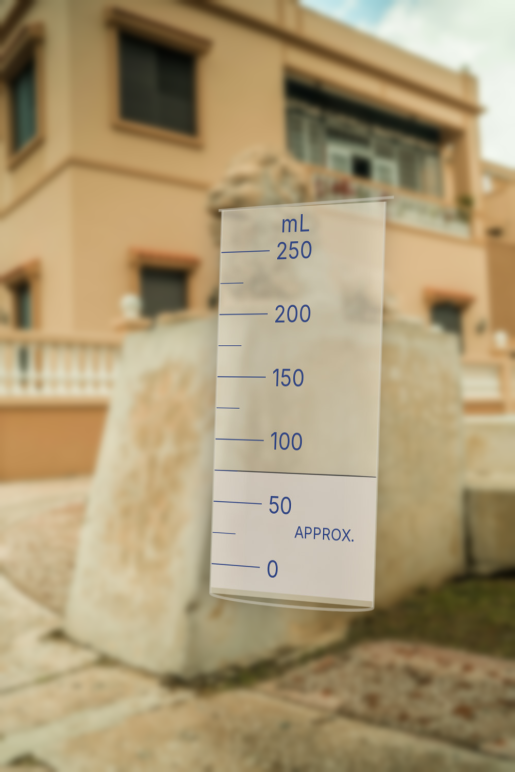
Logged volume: 75 mL
